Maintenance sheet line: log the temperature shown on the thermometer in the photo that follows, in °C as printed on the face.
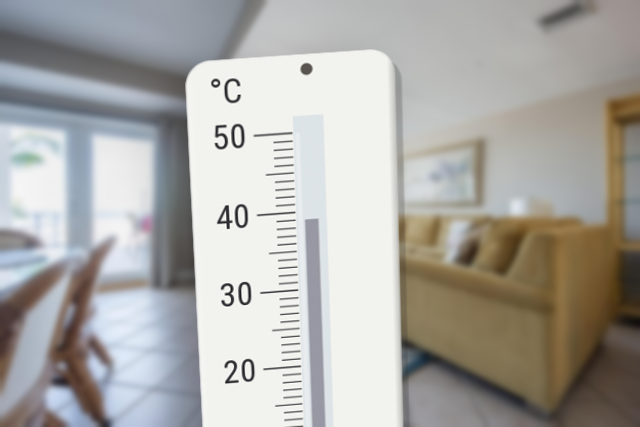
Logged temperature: 39 °C
